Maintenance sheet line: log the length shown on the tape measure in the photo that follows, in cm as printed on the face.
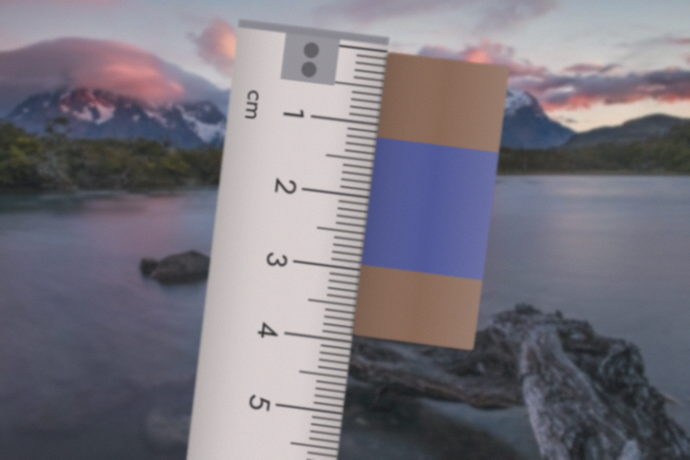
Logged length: 3.9 cm
